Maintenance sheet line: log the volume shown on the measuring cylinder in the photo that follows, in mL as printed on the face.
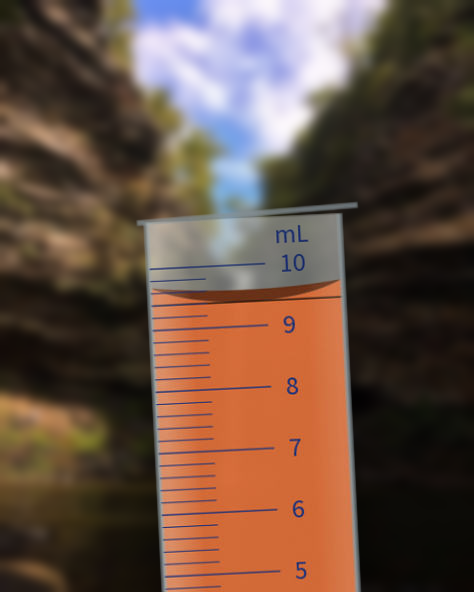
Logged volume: 9.4 mL
